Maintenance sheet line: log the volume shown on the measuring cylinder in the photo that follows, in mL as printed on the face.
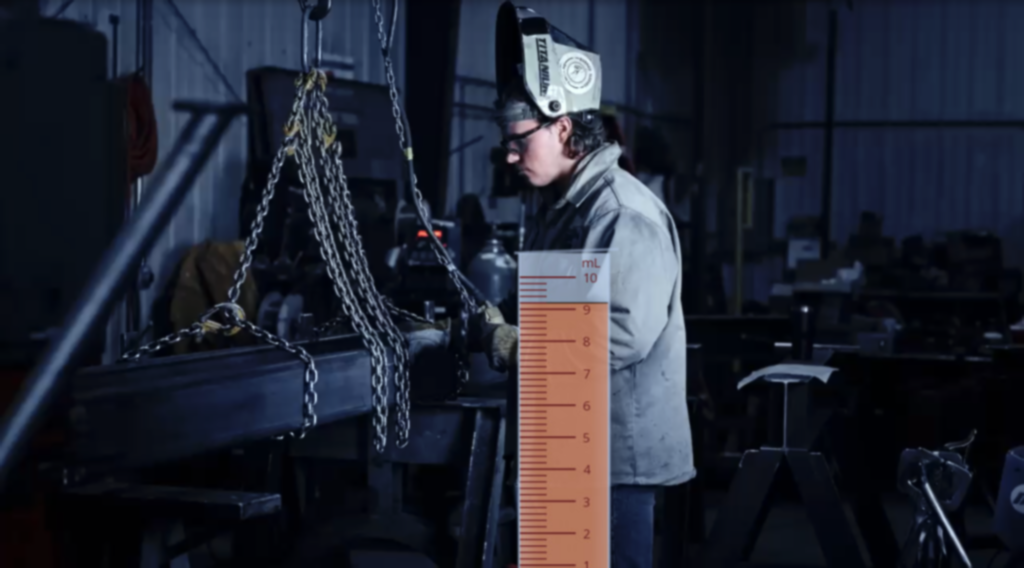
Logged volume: 9.2 mL
